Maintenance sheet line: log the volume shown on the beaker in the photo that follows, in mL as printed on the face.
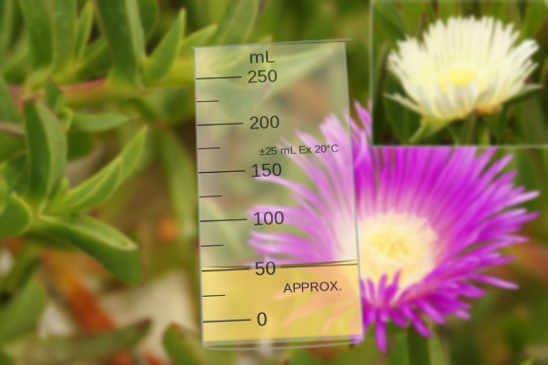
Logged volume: 50 mL
